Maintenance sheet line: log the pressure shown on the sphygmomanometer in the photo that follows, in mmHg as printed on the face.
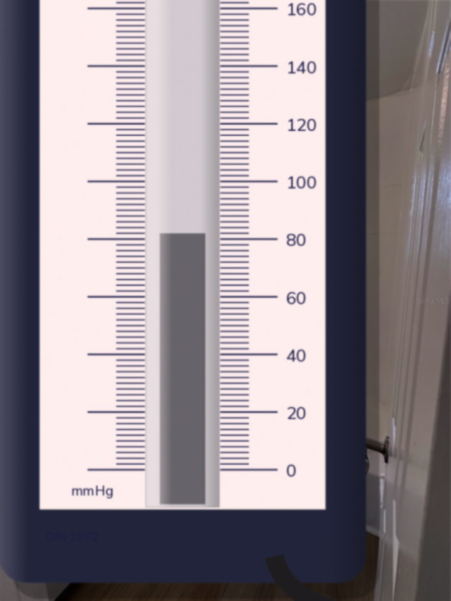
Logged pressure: 82 mmHg
